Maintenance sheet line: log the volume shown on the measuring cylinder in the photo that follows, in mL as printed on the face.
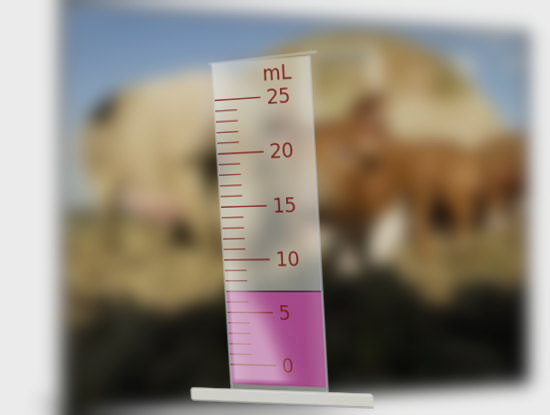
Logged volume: 7 mL
